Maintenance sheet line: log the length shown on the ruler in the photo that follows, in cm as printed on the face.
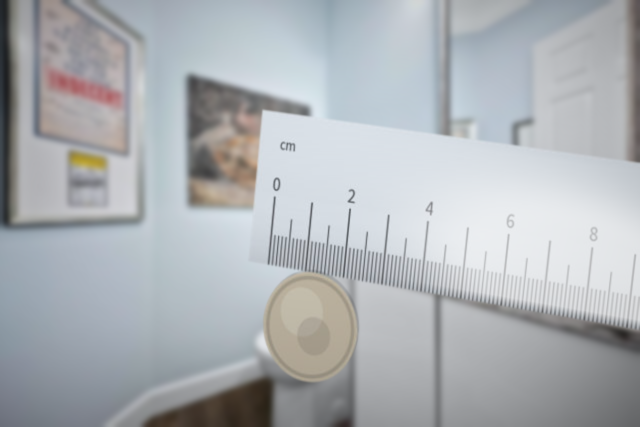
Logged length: 2.5 cm
